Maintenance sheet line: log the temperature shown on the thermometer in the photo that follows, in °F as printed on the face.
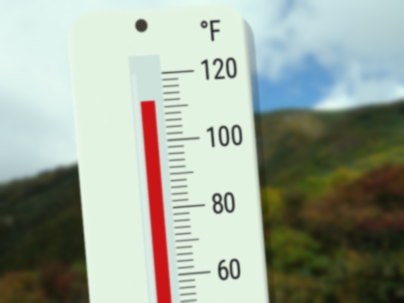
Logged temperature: 112 °F
